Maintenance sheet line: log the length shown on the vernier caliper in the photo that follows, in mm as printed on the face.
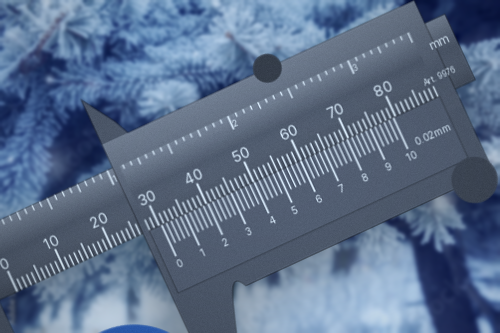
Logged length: 30.5 mm
